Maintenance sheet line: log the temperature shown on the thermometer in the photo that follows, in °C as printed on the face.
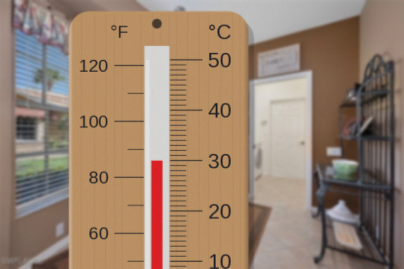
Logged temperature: 30 °C
